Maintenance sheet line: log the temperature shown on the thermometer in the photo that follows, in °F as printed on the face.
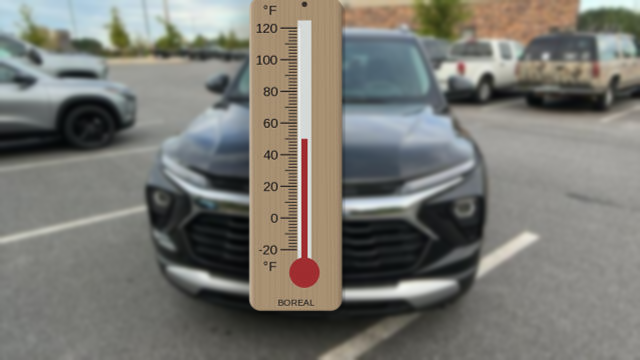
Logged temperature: 50 °F
